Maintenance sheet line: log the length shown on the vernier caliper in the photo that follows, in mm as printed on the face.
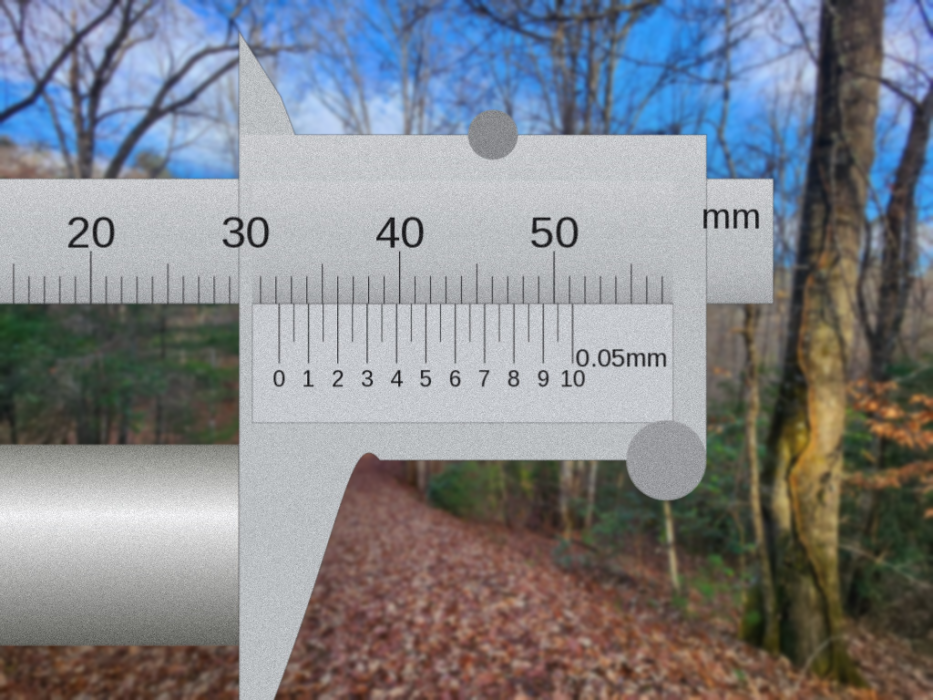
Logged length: 32.2 mm
